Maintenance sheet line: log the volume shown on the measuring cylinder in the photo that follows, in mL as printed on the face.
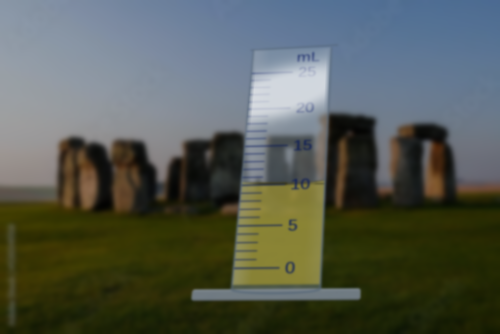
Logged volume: 10 mL
